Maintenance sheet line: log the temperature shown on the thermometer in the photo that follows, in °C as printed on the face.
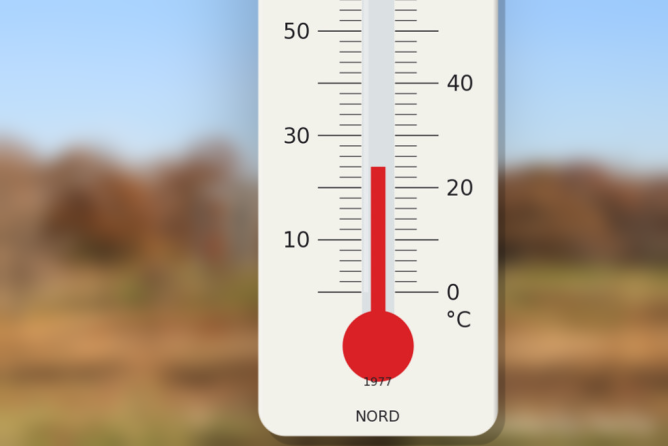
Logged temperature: 24 °C
